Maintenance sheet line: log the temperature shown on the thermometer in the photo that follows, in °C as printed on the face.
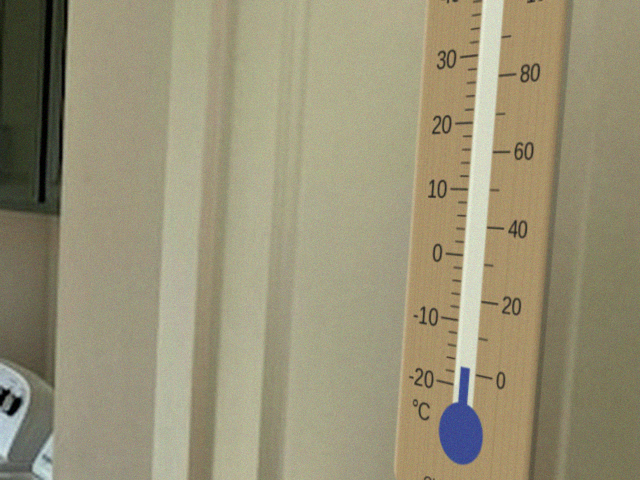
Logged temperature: -17 °C
